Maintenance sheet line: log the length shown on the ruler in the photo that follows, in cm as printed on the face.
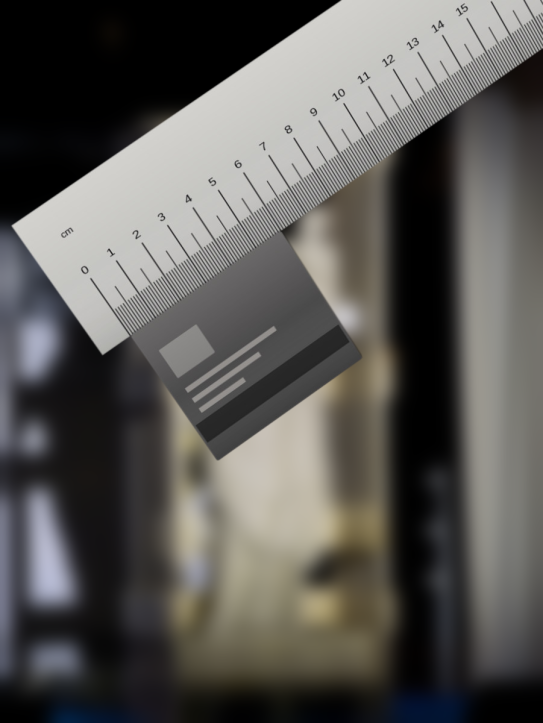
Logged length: 6 cm
